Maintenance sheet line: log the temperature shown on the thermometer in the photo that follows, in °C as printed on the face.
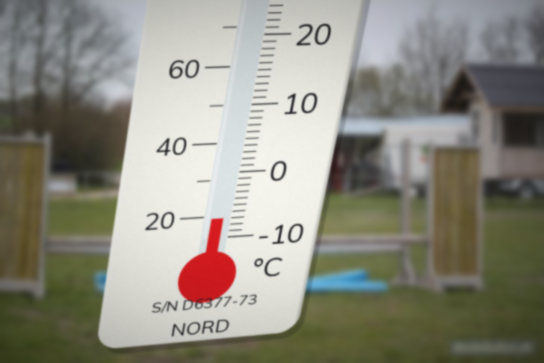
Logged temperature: -7 °C
